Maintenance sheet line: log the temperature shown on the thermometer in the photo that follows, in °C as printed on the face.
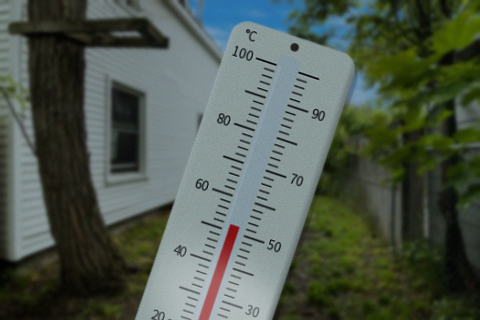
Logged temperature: 52 °C
